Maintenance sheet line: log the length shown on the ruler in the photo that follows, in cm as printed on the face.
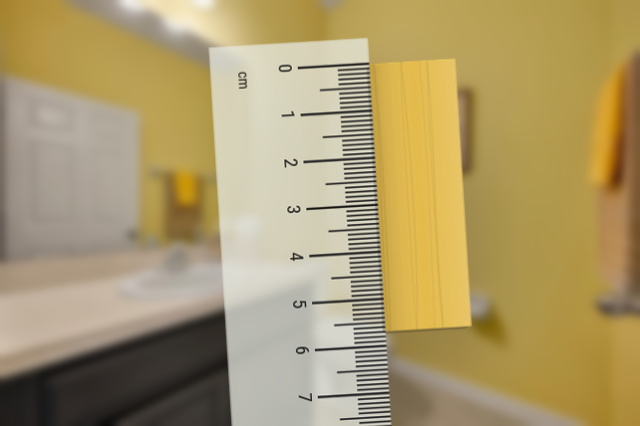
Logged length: 5.7 cm
